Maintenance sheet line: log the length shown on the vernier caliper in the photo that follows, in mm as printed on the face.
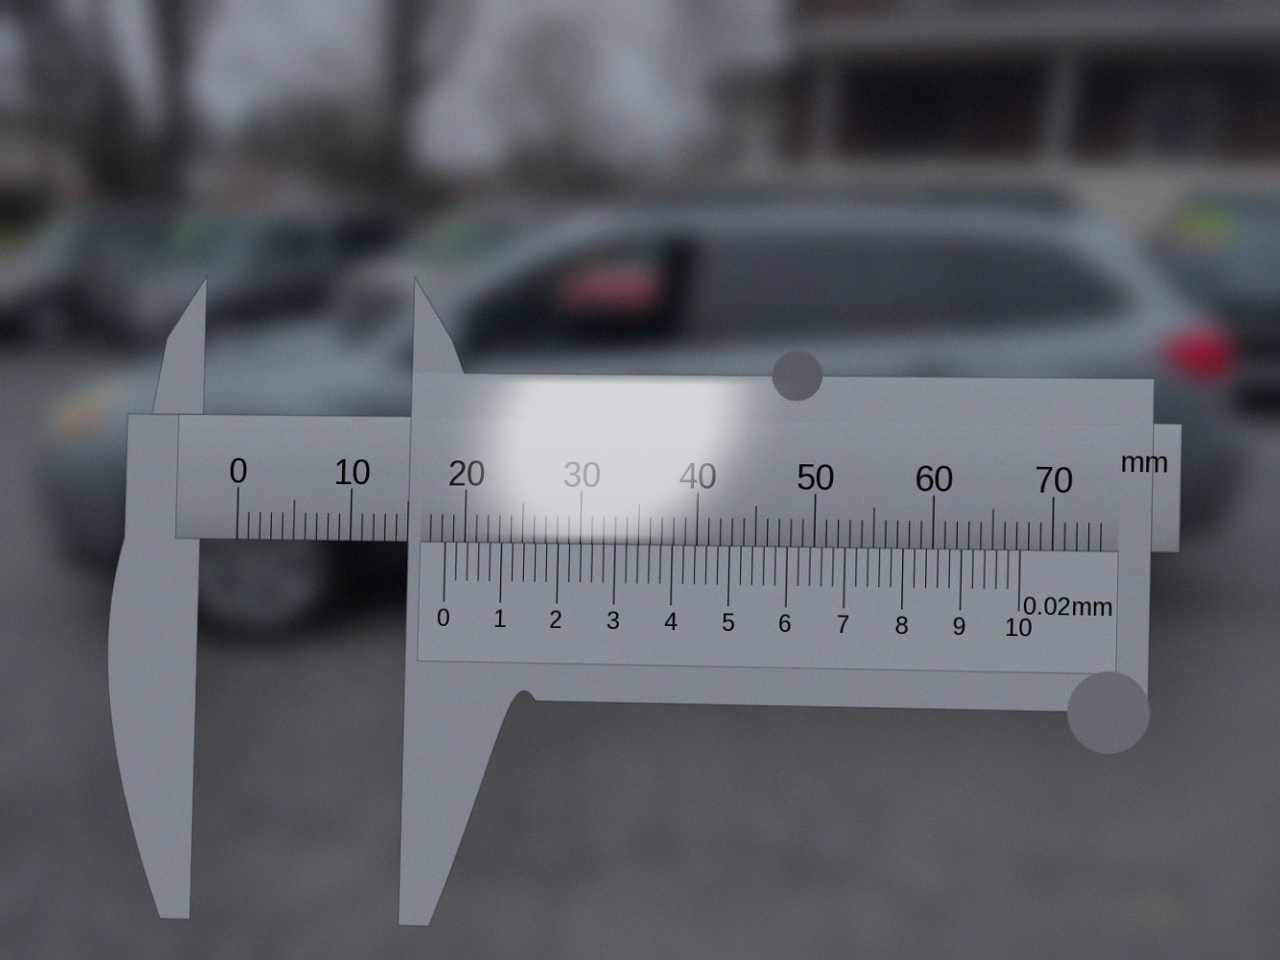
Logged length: 18.3 mm
